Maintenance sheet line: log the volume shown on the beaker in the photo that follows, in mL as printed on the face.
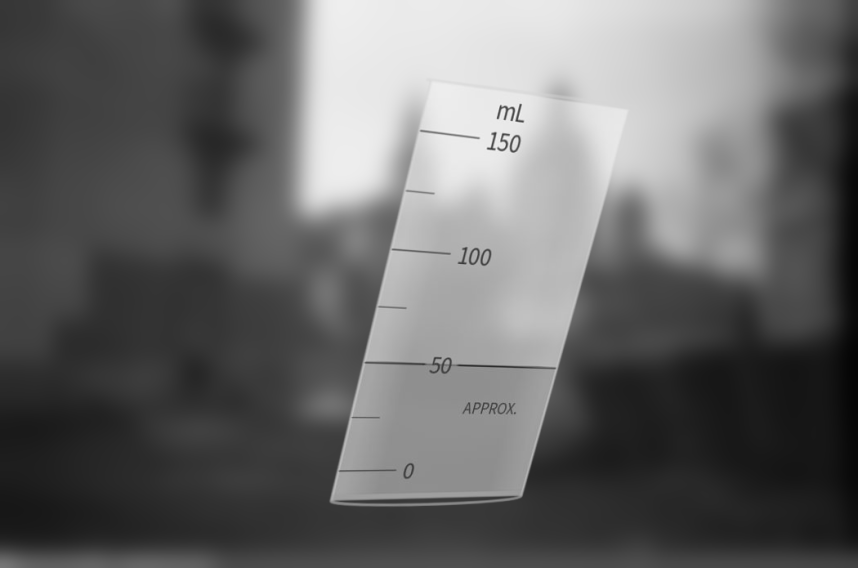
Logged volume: 50 mL
